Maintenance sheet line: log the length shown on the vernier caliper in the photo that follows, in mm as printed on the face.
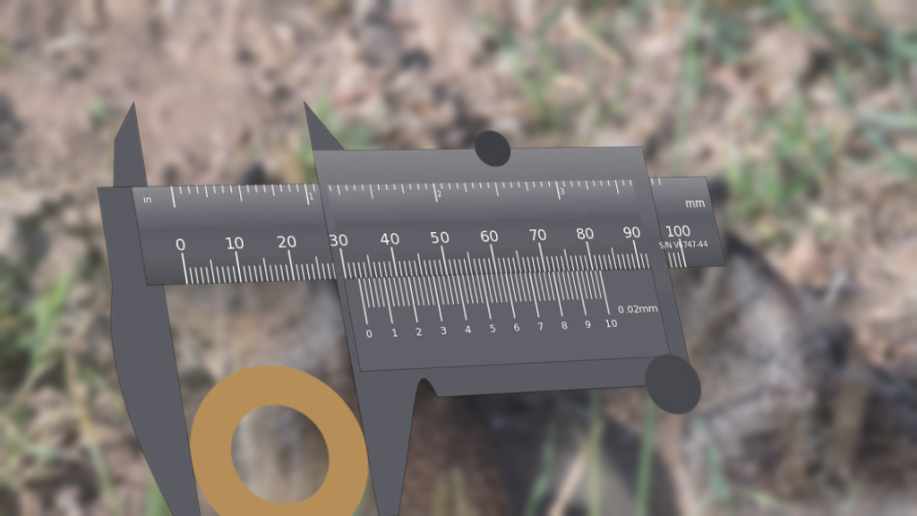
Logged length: 32.5 mm
